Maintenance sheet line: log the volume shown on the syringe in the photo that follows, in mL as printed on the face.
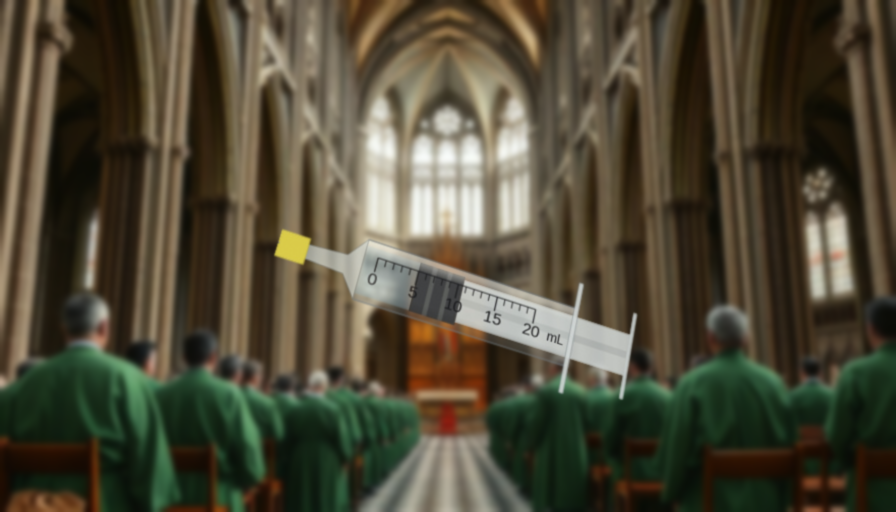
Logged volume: 5 mL
